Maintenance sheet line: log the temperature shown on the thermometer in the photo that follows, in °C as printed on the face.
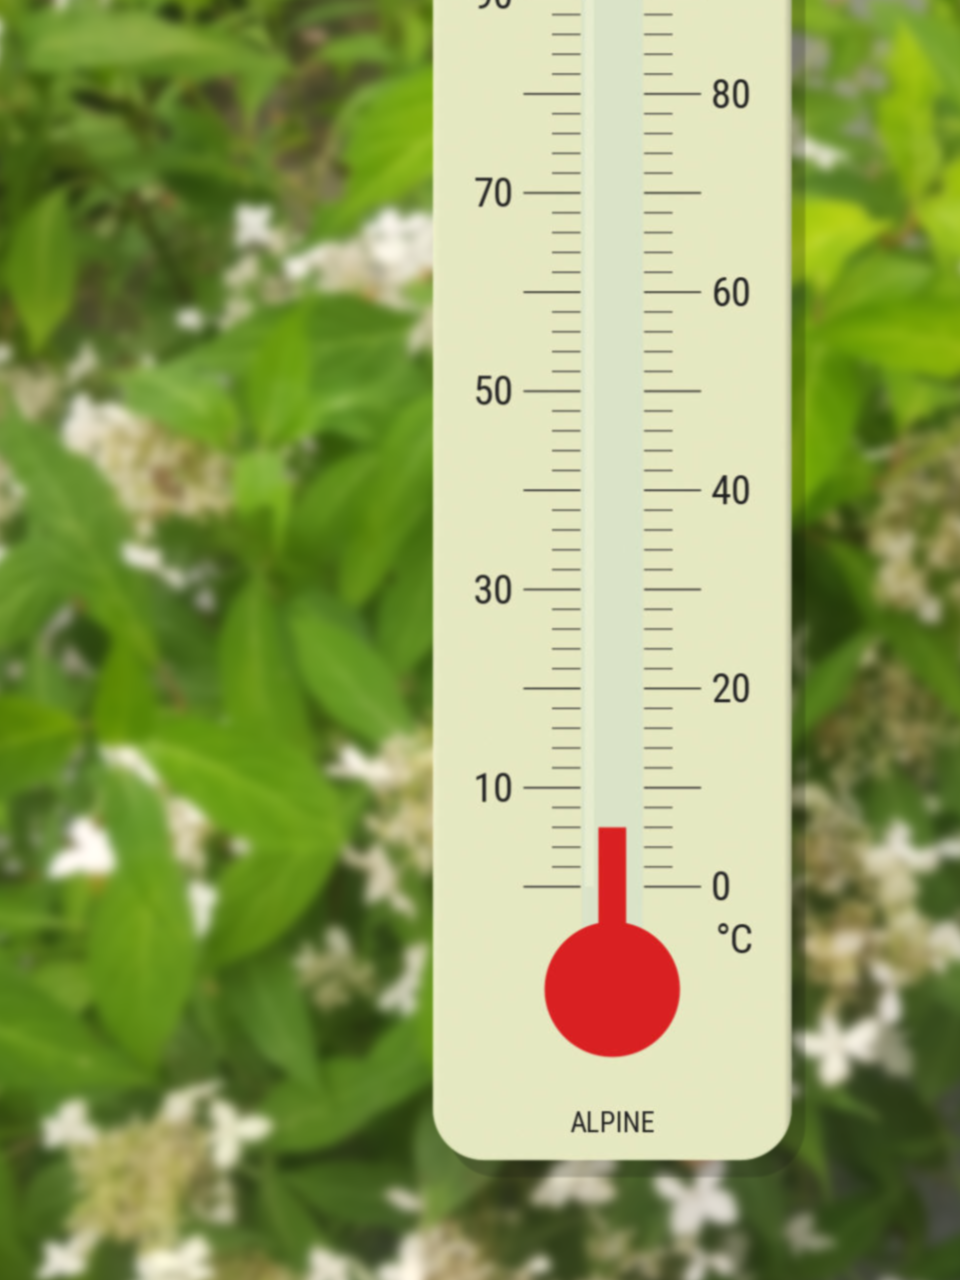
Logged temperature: 6 °C
